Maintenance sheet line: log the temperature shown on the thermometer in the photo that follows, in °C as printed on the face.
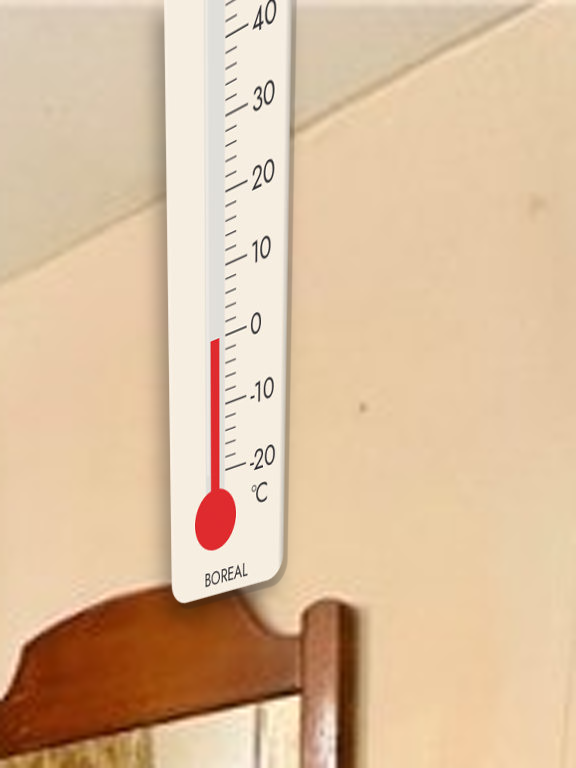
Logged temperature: 0 °C
